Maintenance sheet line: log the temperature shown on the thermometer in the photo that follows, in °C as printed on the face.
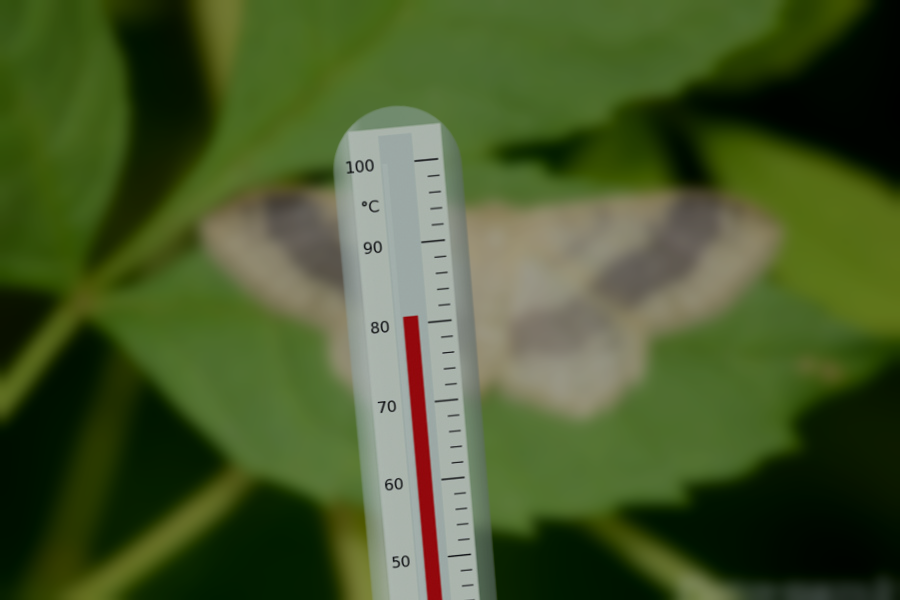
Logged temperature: 81 °C
